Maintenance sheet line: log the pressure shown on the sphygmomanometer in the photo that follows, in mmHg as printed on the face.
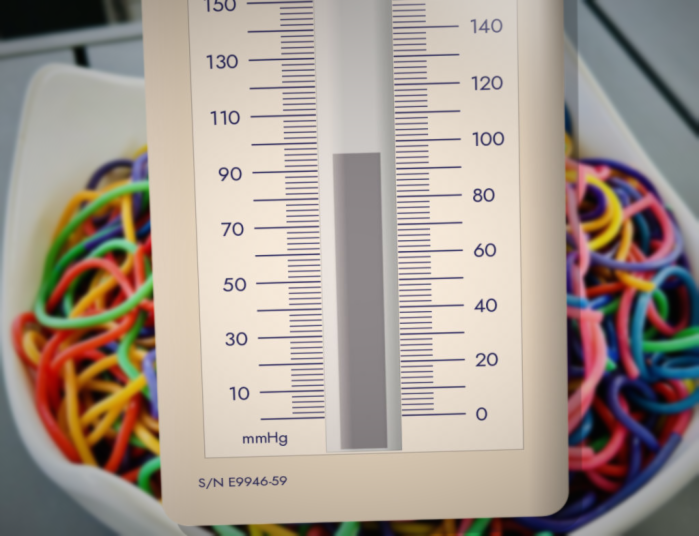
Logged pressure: 96 mmHg
